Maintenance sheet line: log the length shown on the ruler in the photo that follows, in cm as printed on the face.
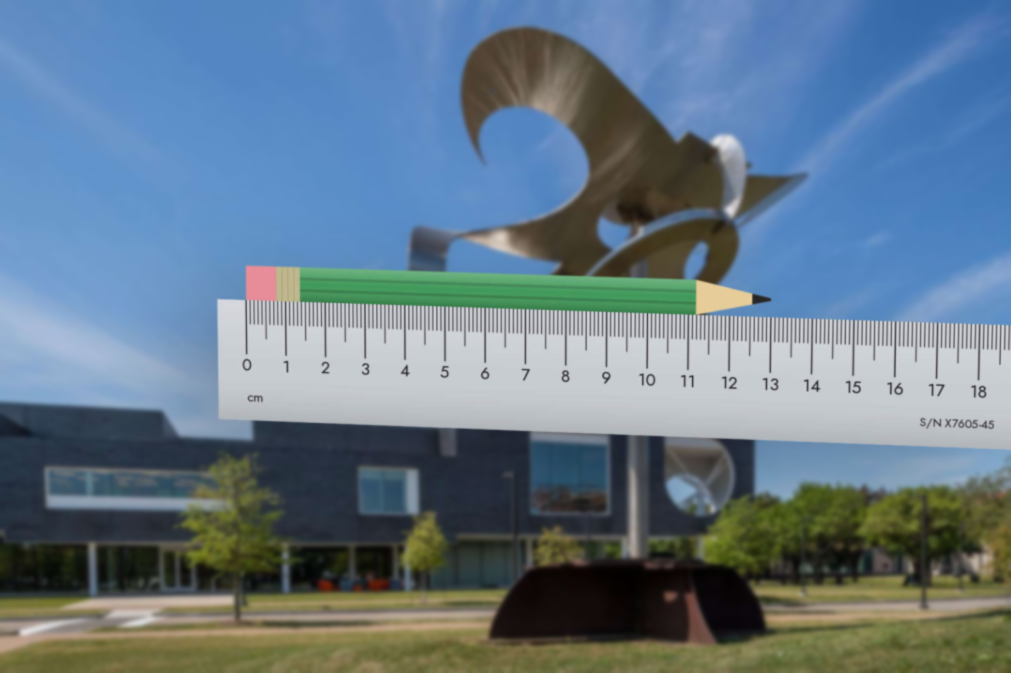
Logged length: 13 cm
